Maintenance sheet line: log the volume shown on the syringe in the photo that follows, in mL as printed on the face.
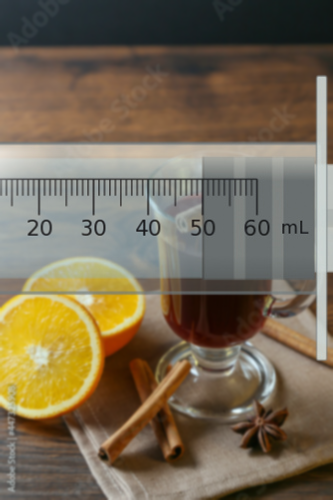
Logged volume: 50 mL
